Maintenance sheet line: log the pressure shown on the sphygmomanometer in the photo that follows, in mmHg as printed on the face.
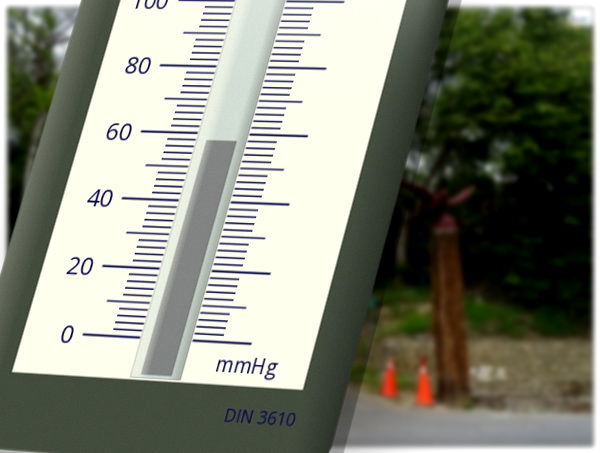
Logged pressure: 58 mmHg
